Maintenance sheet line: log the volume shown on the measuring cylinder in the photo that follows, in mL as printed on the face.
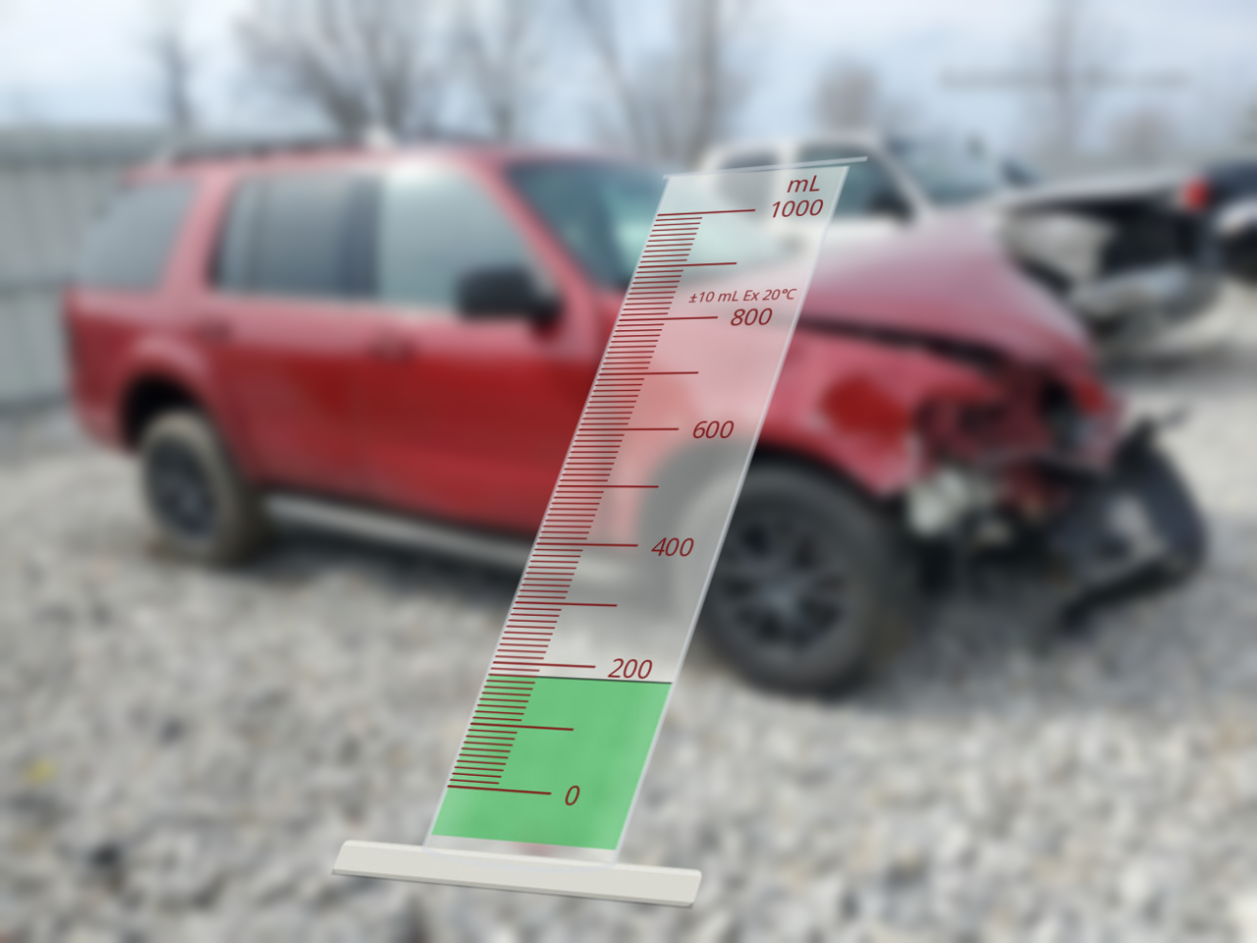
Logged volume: 180 mL
